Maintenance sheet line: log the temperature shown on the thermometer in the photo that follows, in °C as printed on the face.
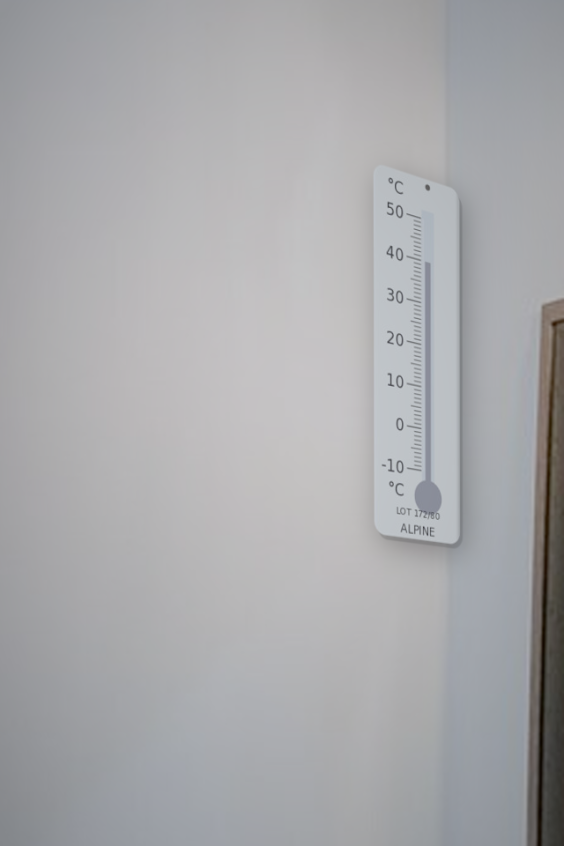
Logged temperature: 40 °C
